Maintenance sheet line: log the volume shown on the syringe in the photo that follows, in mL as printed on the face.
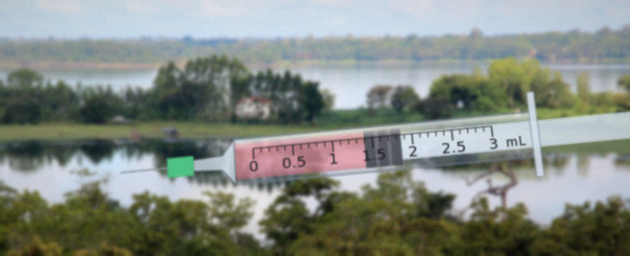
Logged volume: 1.4 mL
